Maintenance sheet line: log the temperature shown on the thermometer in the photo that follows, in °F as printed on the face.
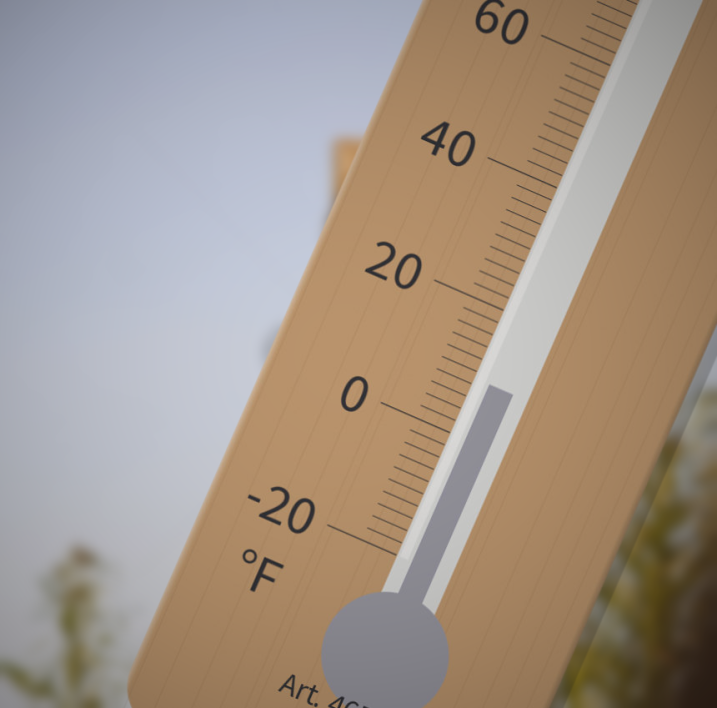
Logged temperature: 9 °F
